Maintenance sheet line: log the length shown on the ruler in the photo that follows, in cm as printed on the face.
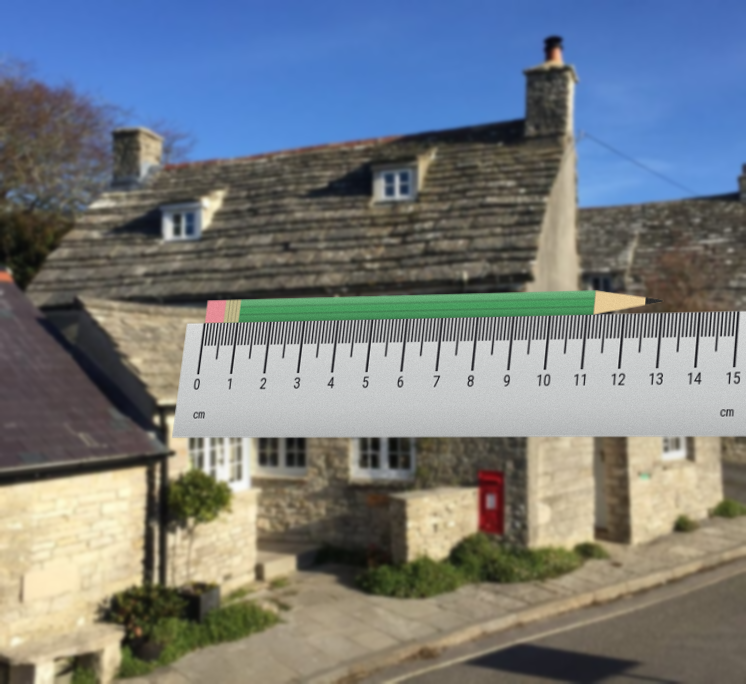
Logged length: 13 cm
